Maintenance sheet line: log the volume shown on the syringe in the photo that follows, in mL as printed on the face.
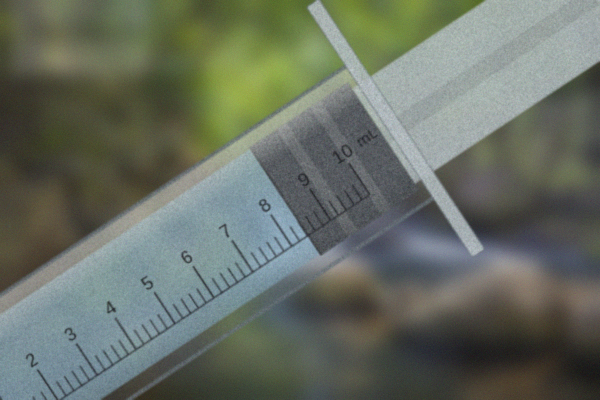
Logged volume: 8.4 mL
